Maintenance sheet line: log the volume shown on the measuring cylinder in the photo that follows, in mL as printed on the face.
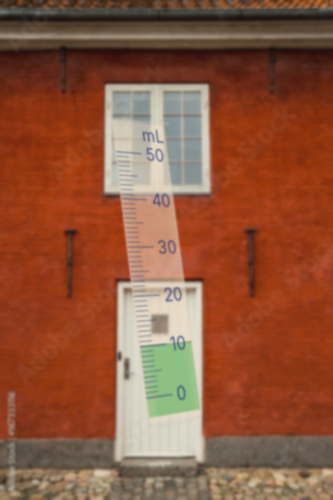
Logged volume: 10 mL
